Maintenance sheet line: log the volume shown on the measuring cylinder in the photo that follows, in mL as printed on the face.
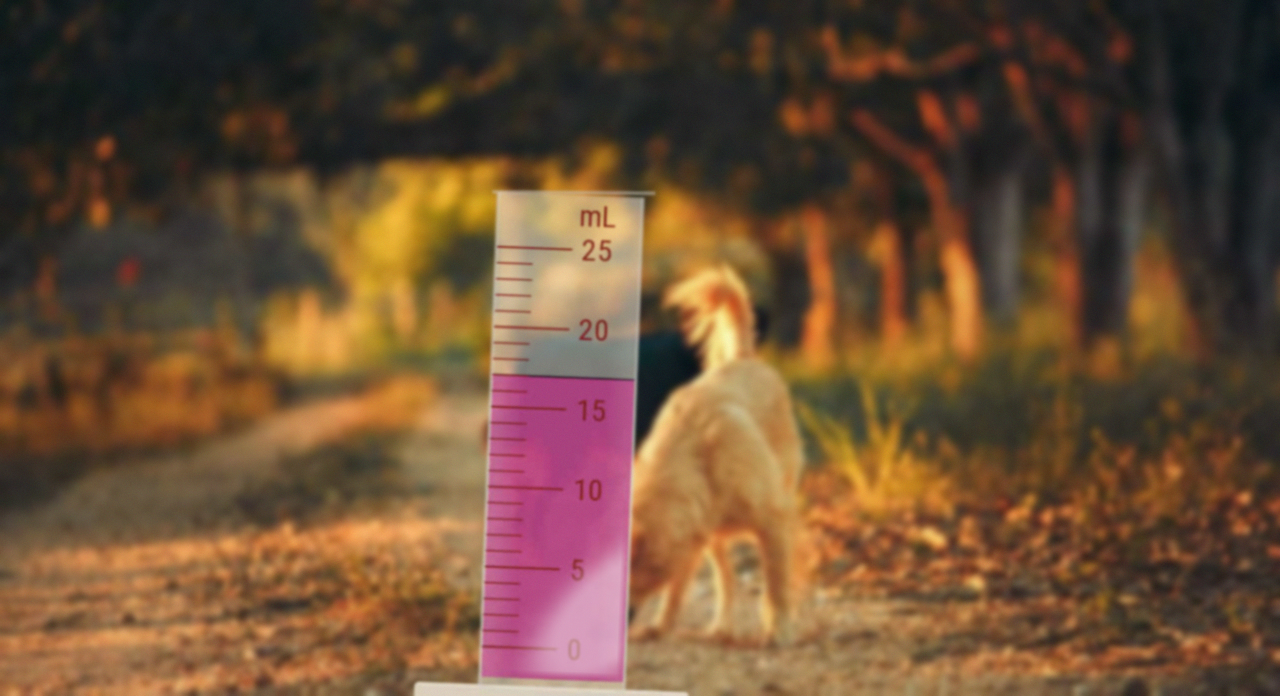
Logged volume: 17 mL
